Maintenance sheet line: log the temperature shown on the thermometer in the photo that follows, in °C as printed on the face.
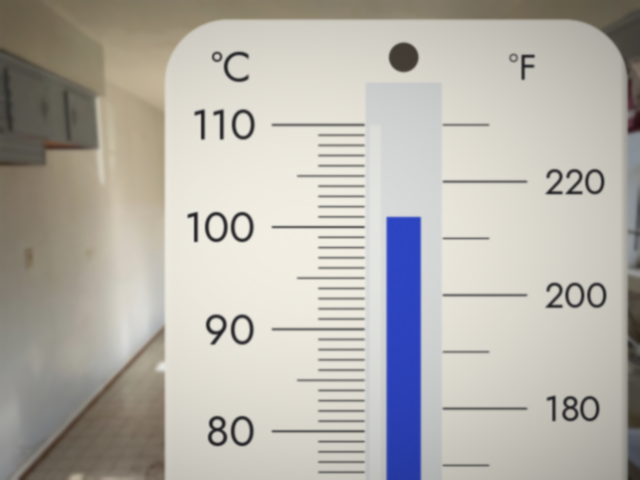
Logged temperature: 101 °C
